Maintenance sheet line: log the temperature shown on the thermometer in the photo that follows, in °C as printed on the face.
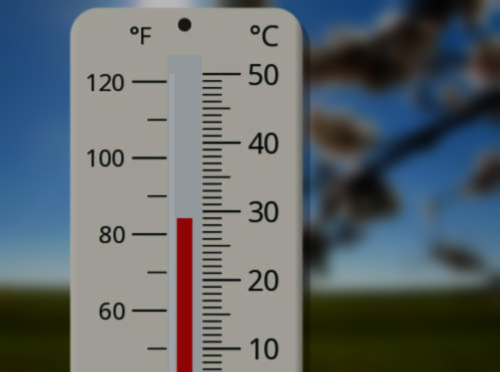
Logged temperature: 29 °C
